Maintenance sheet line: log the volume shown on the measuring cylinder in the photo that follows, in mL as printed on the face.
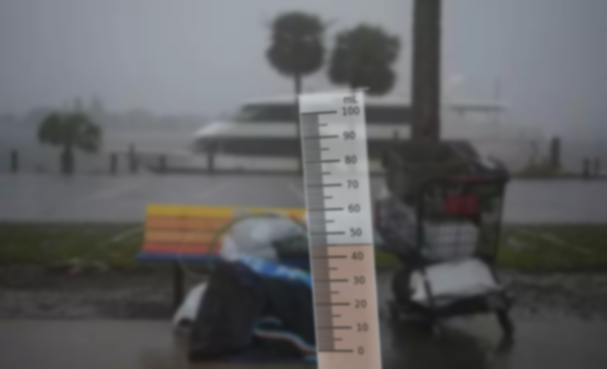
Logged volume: 45 mL
